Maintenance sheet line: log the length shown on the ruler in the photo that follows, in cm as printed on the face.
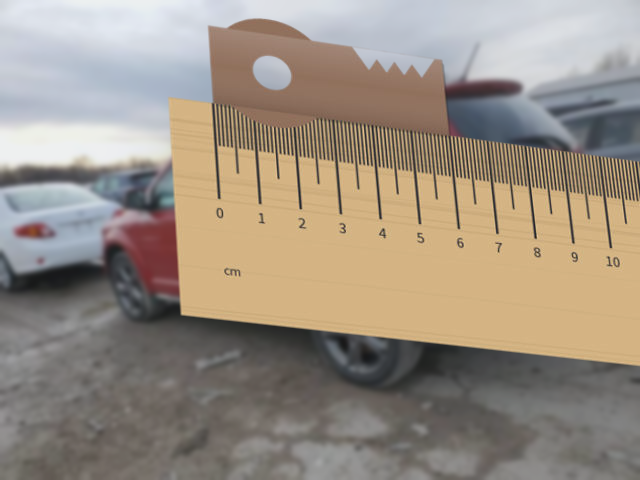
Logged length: 6 cm
